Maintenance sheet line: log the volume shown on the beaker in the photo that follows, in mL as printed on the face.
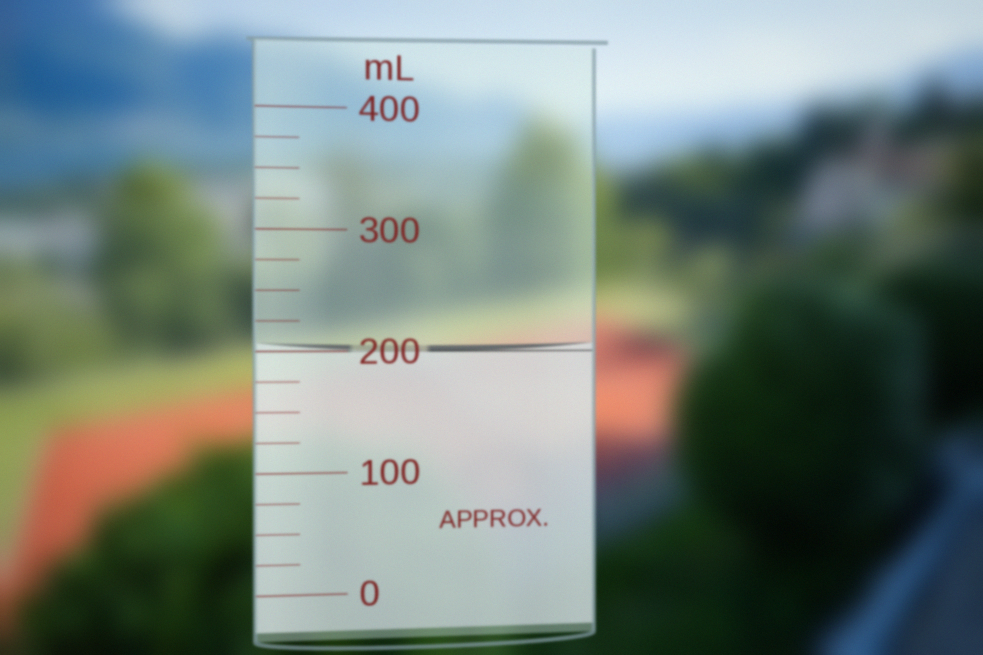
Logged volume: 200 mL
